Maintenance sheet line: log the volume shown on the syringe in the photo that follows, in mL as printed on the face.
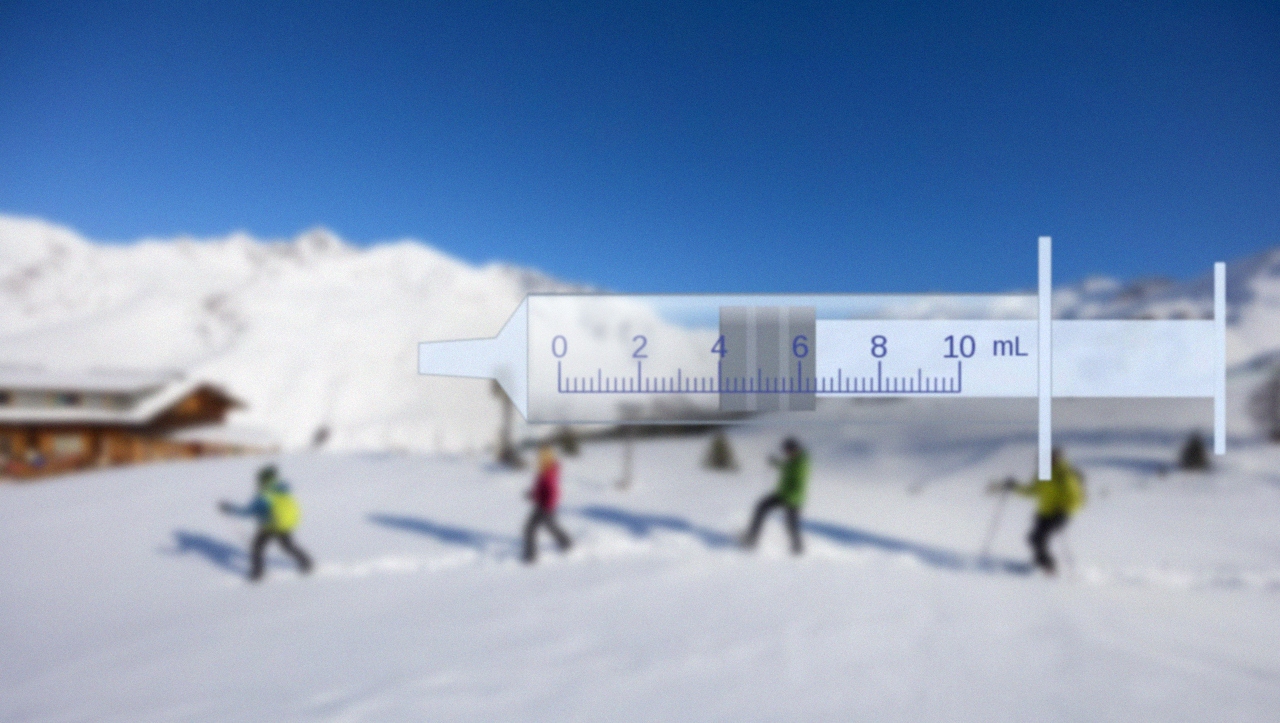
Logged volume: 4 mL
